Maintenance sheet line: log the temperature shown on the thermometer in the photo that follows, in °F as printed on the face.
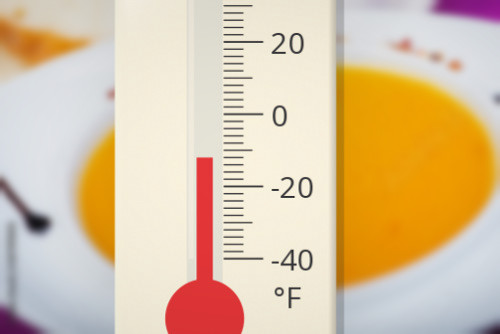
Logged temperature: -12 °F
